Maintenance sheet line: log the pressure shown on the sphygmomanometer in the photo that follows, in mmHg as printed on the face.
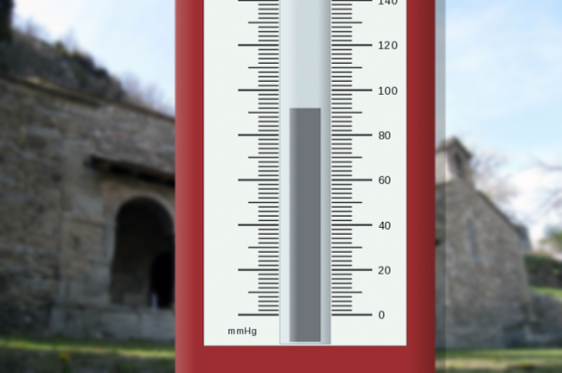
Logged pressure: 92 mmHg
